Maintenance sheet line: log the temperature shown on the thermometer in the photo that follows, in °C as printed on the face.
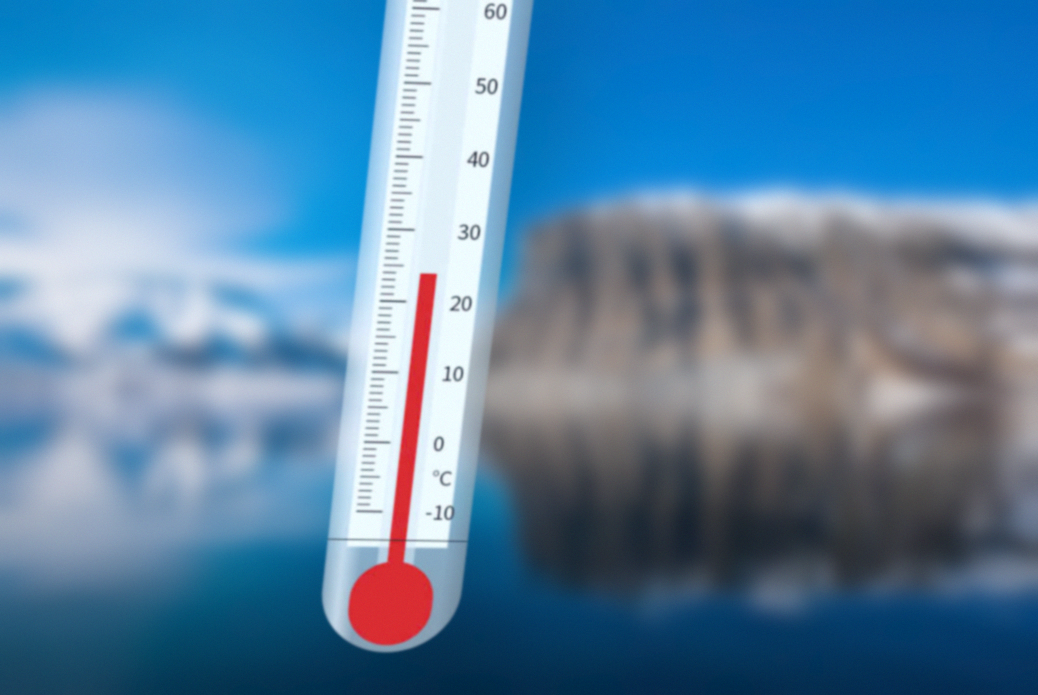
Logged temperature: 24 °C
